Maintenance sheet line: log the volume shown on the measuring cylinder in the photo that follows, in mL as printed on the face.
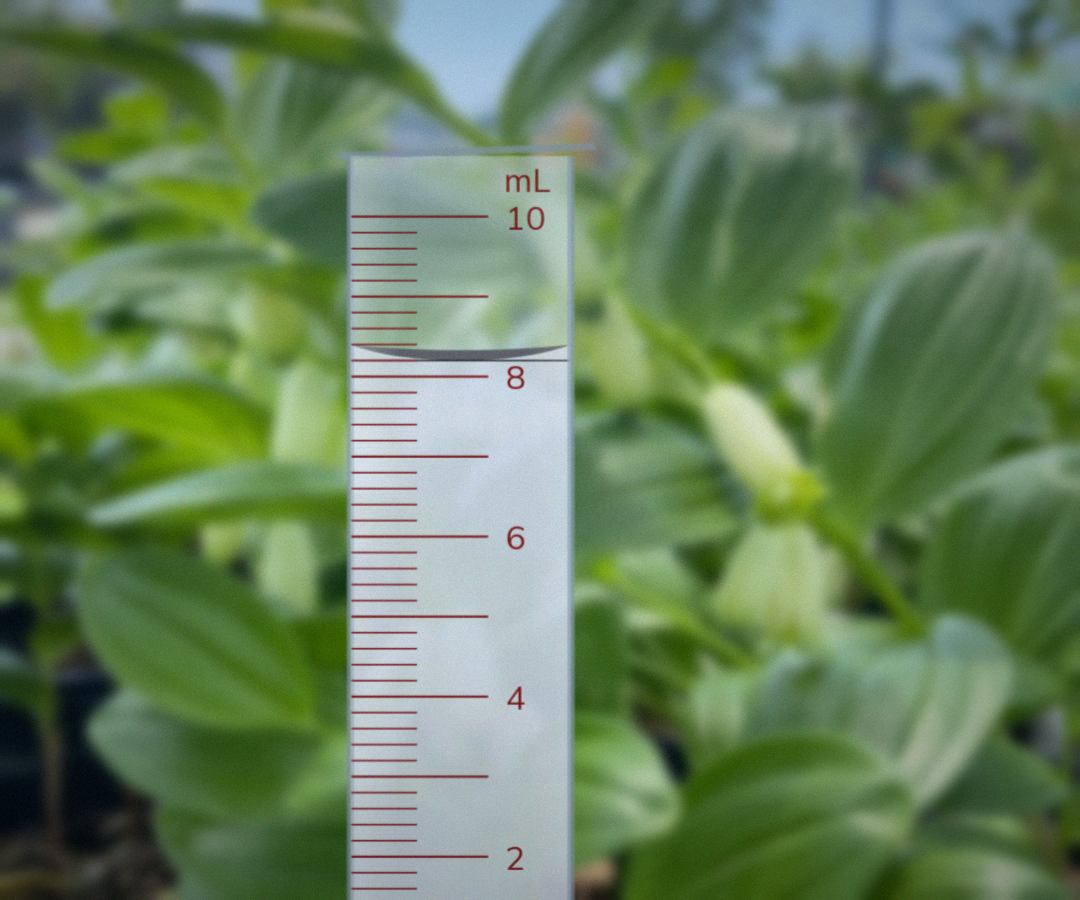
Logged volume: 8.2 mL
